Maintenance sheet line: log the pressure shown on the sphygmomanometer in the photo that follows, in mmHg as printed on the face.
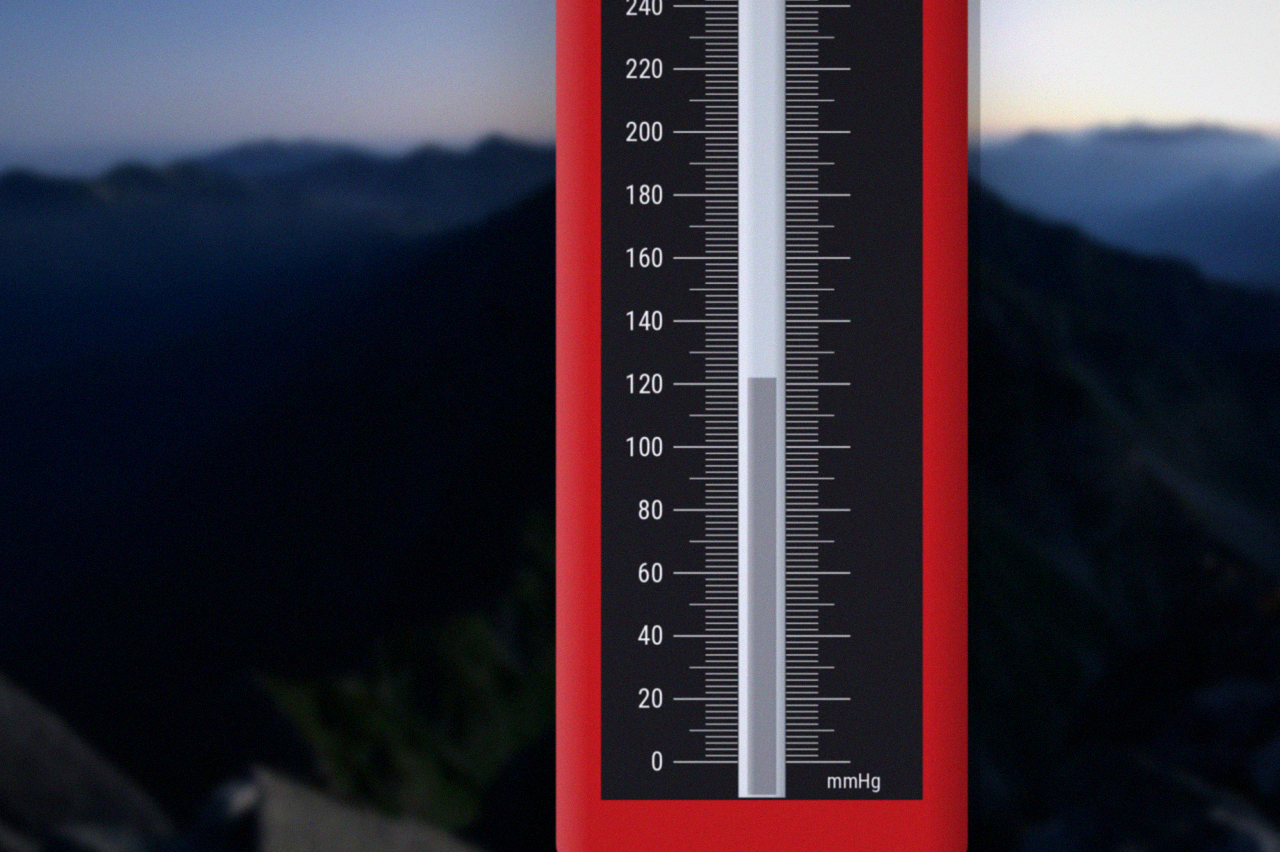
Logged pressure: 122 mmHg
